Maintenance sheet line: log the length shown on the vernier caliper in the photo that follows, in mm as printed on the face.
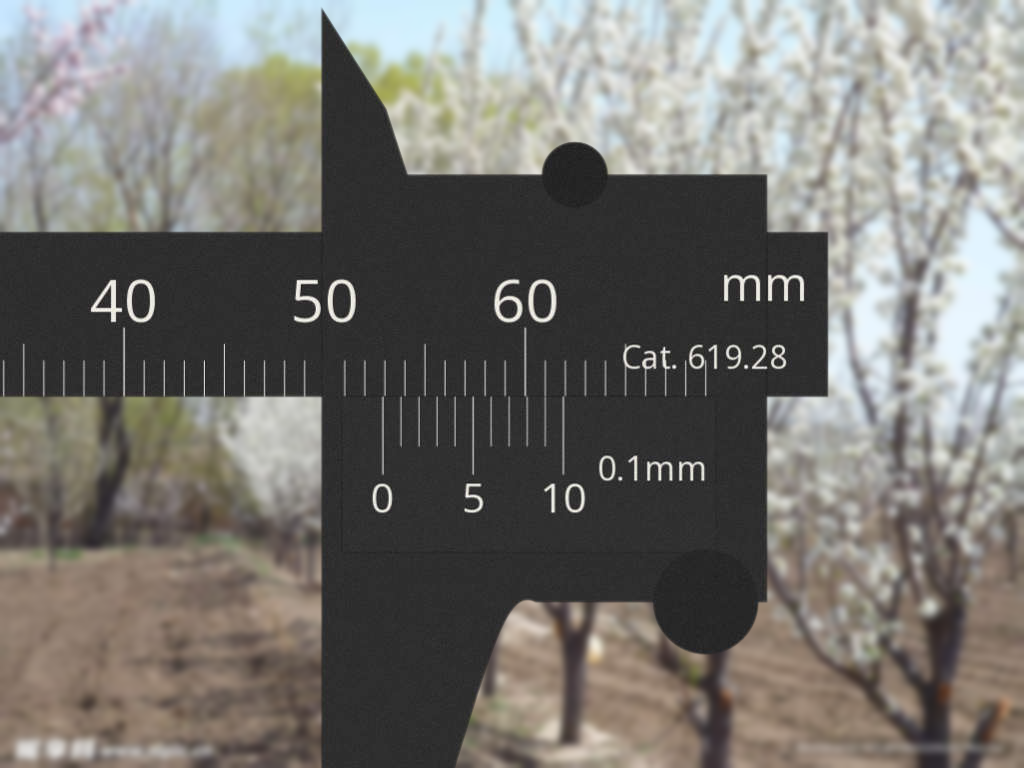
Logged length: 52.9 mm
